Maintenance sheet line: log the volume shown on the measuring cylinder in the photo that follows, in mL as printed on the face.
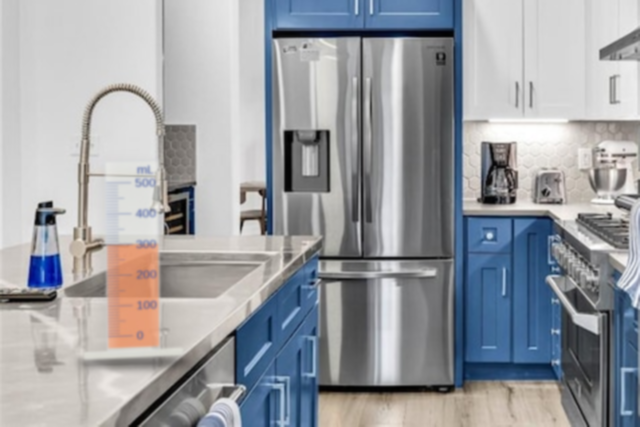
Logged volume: 300 mL
